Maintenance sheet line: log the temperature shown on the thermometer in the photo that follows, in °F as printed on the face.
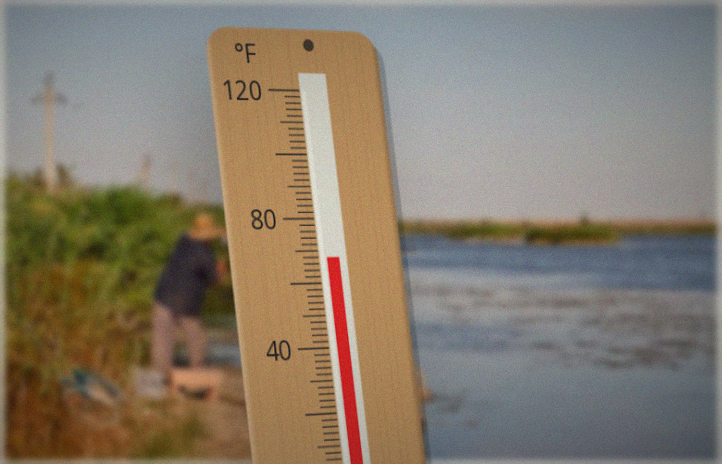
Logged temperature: 68 °F
